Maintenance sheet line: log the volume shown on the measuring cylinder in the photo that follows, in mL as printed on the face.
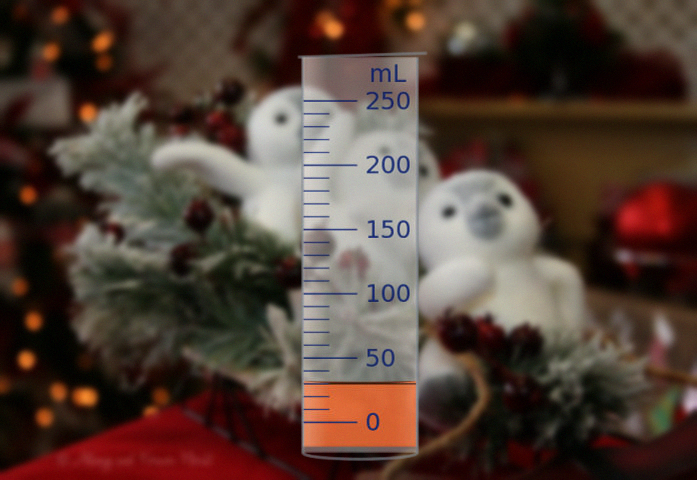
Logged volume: 30 mL
